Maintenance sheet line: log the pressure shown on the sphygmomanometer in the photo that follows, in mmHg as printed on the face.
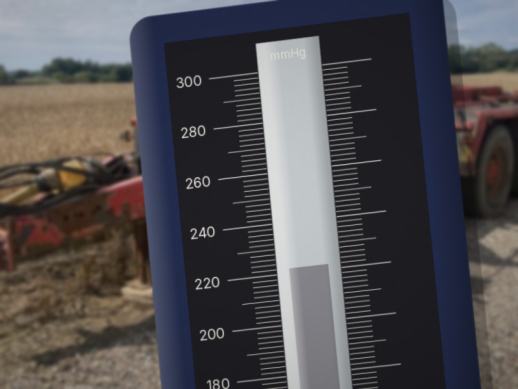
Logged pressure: 222 mmHg
